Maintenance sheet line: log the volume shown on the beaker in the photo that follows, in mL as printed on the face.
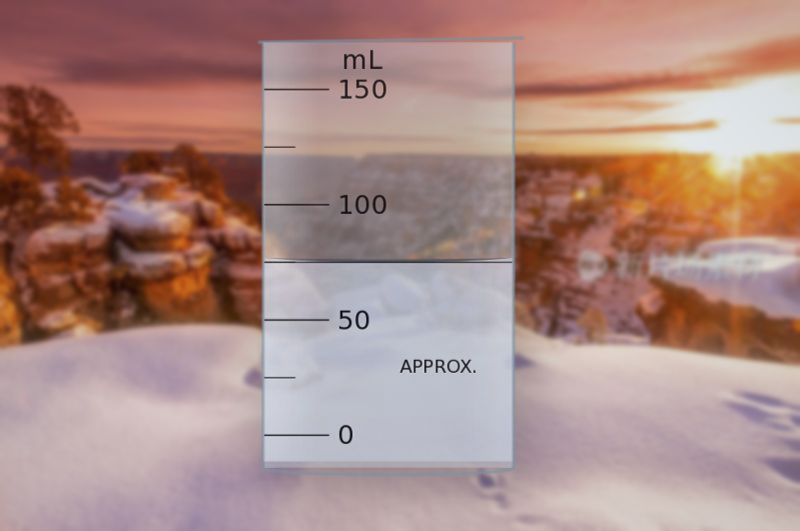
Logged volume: 75 mL
